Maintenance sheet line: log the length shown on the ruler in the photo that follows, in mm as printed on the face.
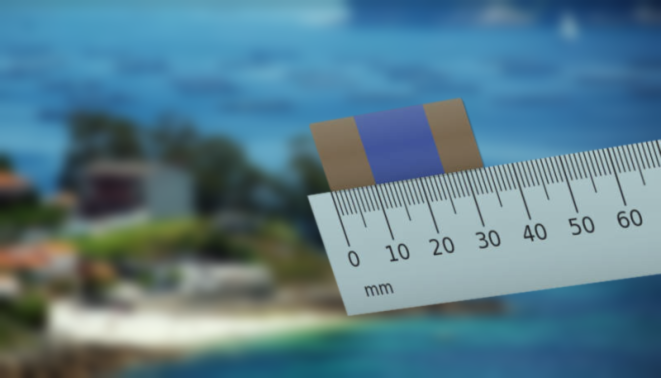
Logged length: 34 mm
